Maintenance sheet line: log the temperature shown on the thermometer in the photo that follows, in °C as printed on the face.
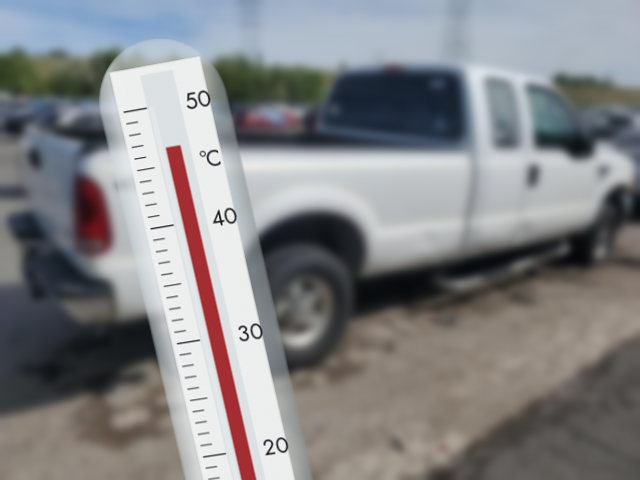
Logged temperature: 46.5 °C
